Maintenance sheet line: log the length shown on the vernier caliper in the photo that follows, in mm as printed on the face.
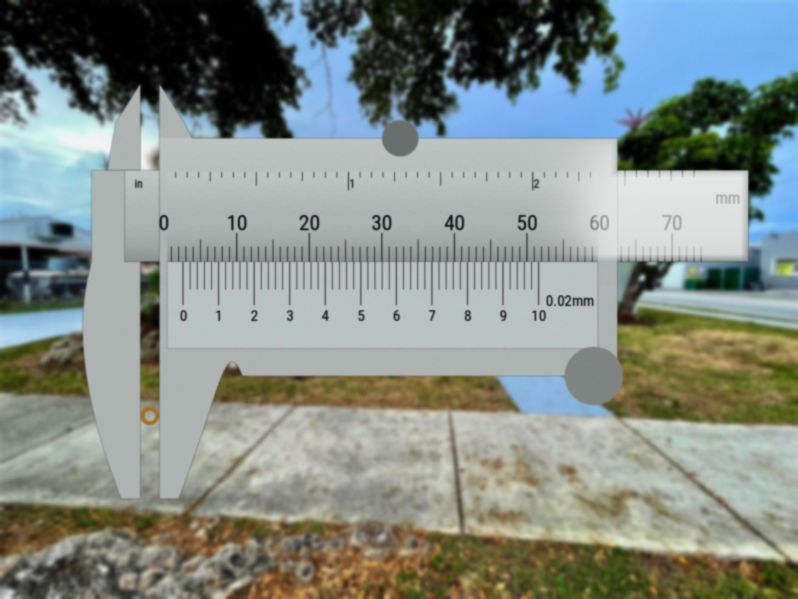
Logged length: 2.6 mm
